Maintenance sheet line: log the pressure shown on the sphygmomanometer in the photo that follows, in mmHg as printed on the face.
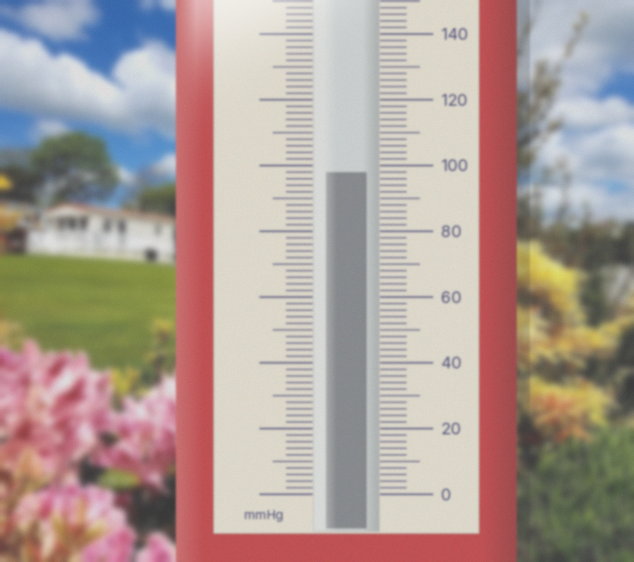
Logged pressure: 98 mmHg
